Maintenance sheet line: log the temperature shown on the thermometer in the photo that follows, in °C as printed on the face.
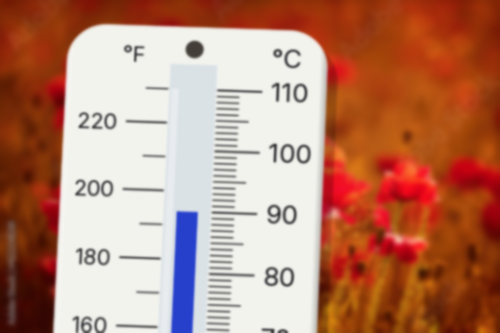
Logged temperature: 90 °C
